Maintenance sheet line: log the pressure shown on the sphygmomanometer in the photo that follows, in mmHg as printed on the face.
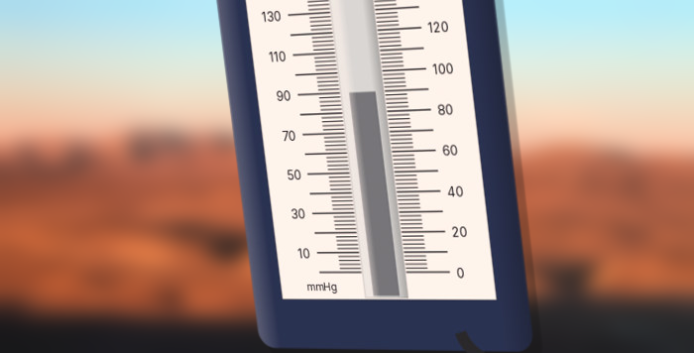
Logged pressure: 90 mmHg
